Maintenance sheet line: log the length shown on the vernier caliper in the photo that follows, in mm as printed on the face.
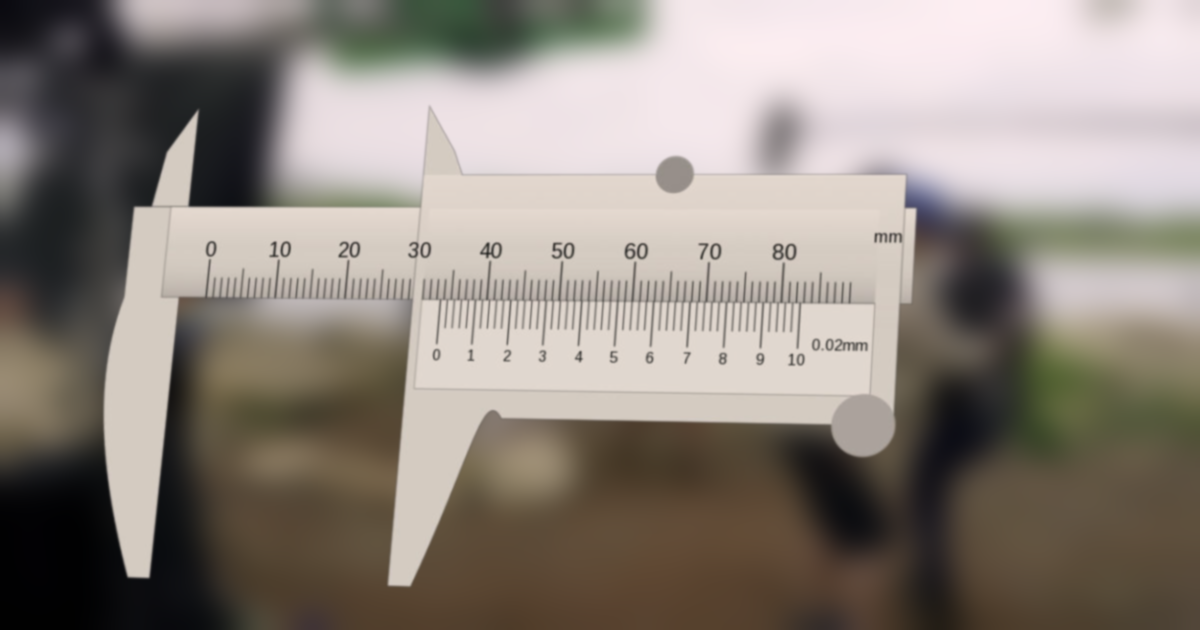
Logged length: 33.5 mm
